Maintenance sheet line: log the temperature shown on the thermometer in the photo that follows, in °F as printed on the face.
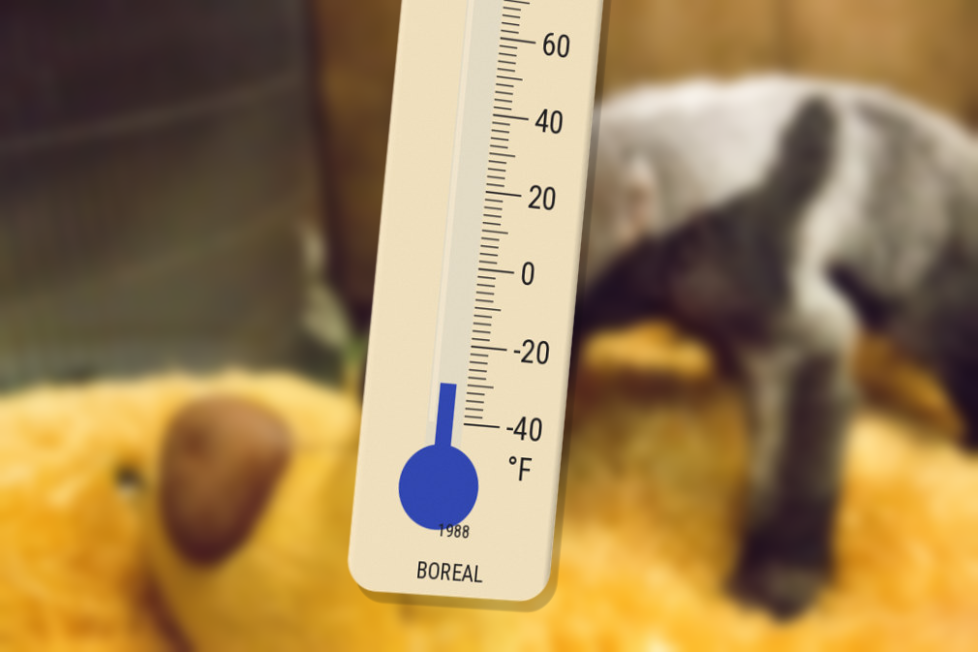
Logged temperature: -30 °F
